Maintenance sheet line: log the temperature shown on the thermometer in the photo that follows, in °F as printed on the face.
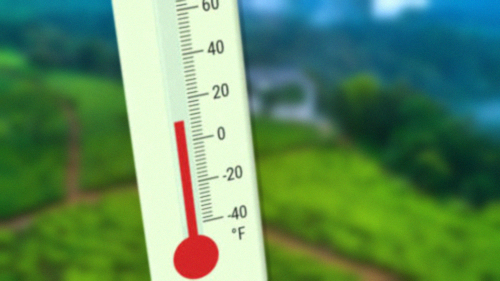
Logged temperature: 10 °F
